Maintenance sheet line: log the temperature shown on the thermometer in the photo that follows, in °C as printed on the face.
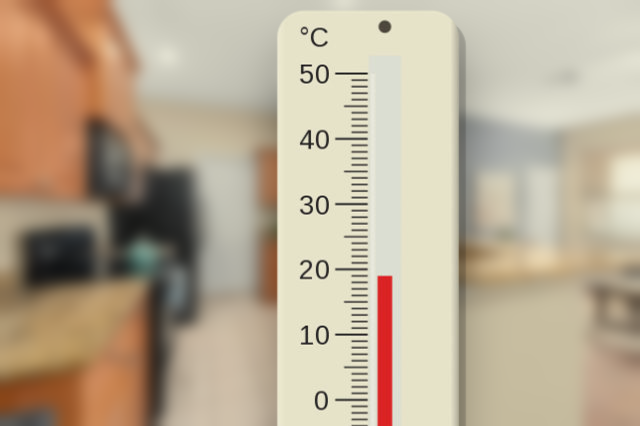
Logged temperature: 19 °C
